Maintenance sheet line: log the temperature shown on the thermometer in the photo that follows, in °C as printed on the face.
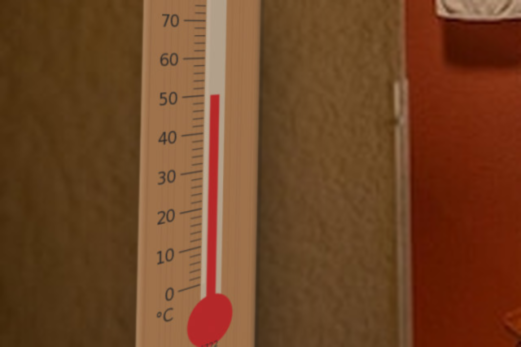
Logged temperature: 50 °C
